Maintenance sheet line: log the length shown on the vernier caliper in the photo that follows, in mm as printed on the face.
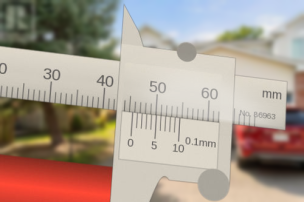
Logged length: 45.6 mm
